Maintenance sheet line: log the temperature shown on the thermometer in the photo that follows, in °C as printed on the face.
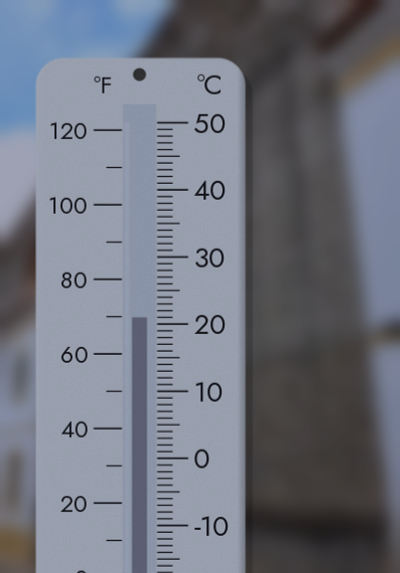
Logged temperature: 21 °C
